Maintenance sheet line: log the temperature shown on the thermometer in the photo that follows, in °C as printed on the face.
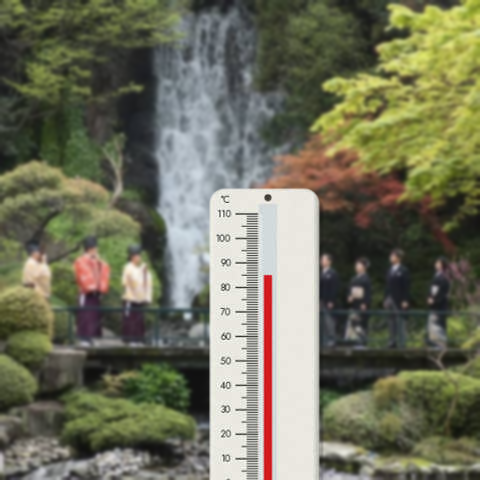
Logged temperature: 85 °C
